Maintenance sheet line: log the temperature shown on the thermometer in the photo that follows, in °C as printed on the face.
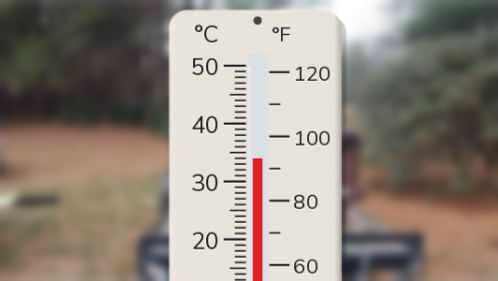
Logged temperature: 34 °C
